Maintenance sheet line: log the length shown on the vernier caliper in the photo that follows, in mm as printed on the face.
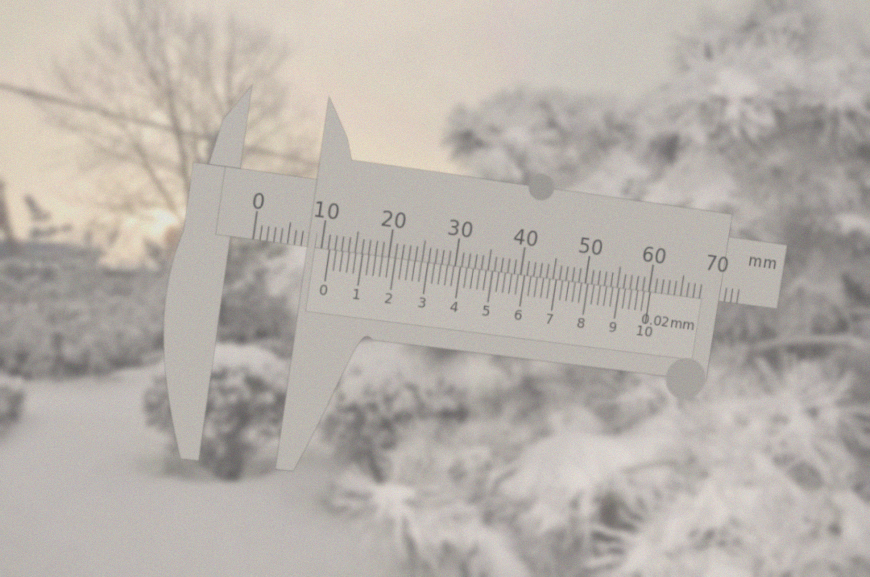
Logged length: 11.2 mm
